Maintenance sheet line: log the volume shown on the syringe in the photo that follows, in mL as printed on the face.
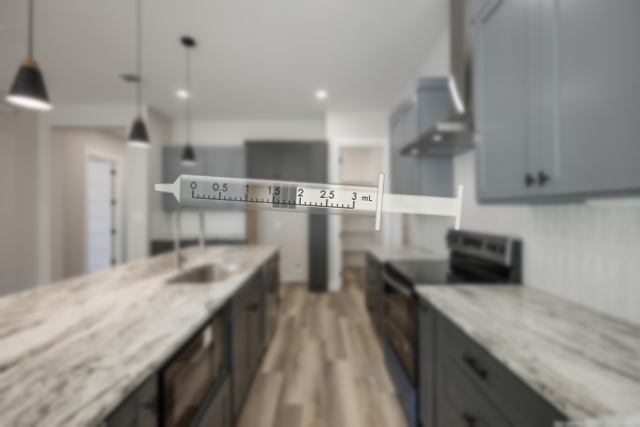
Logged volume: 1.5 mL
